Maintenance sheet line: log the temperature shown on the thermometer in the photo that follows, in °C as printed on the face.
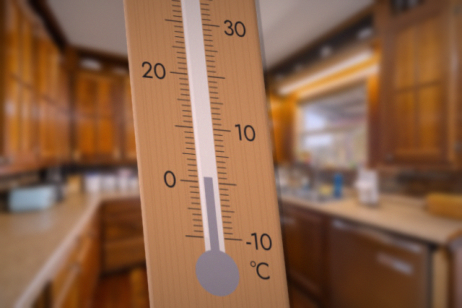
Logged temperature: 1 °C
